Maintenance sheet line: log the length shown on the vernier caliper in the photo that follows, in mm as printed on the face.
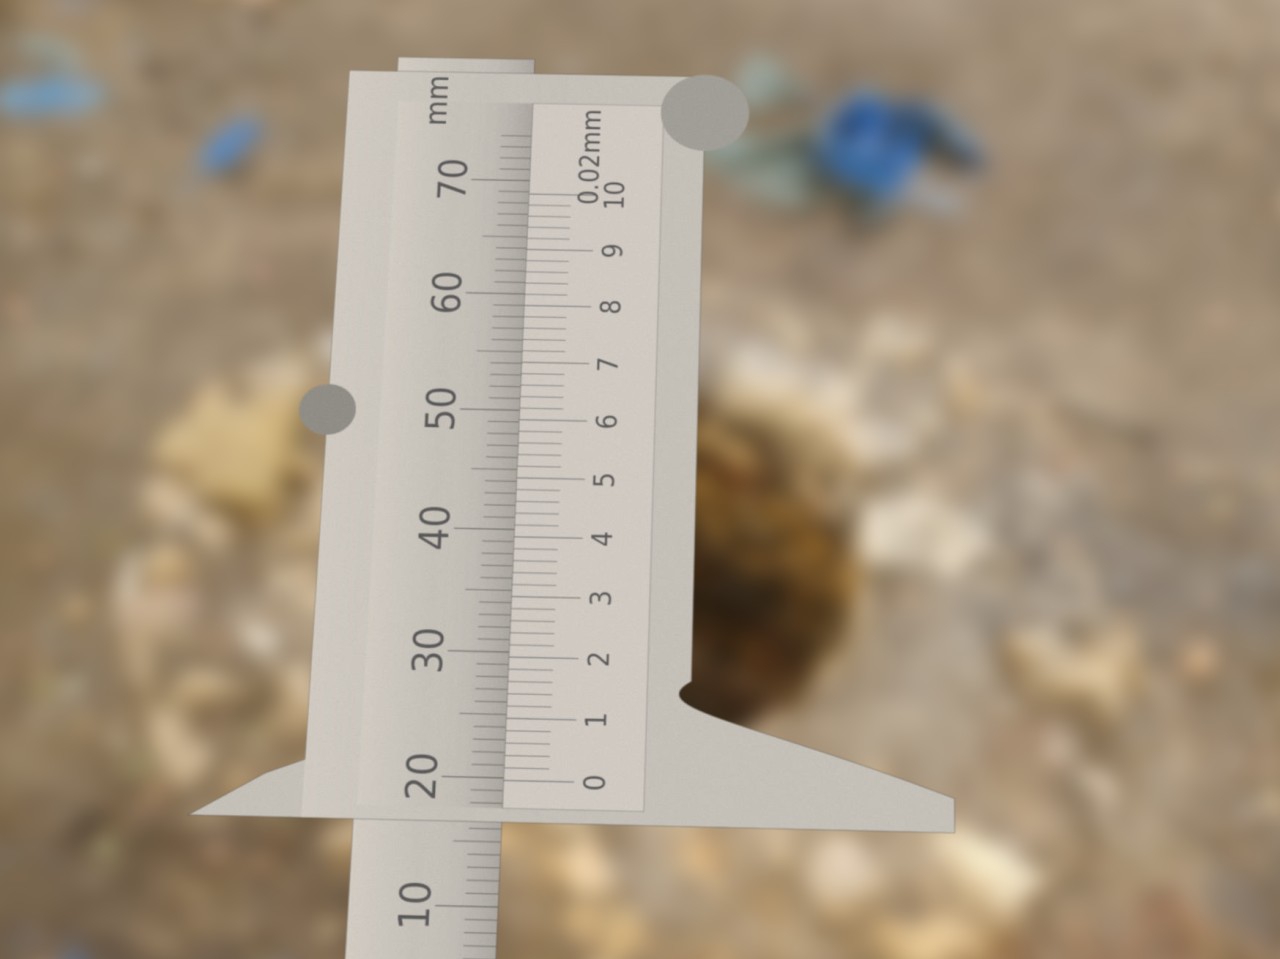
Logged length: 19.8 mm
